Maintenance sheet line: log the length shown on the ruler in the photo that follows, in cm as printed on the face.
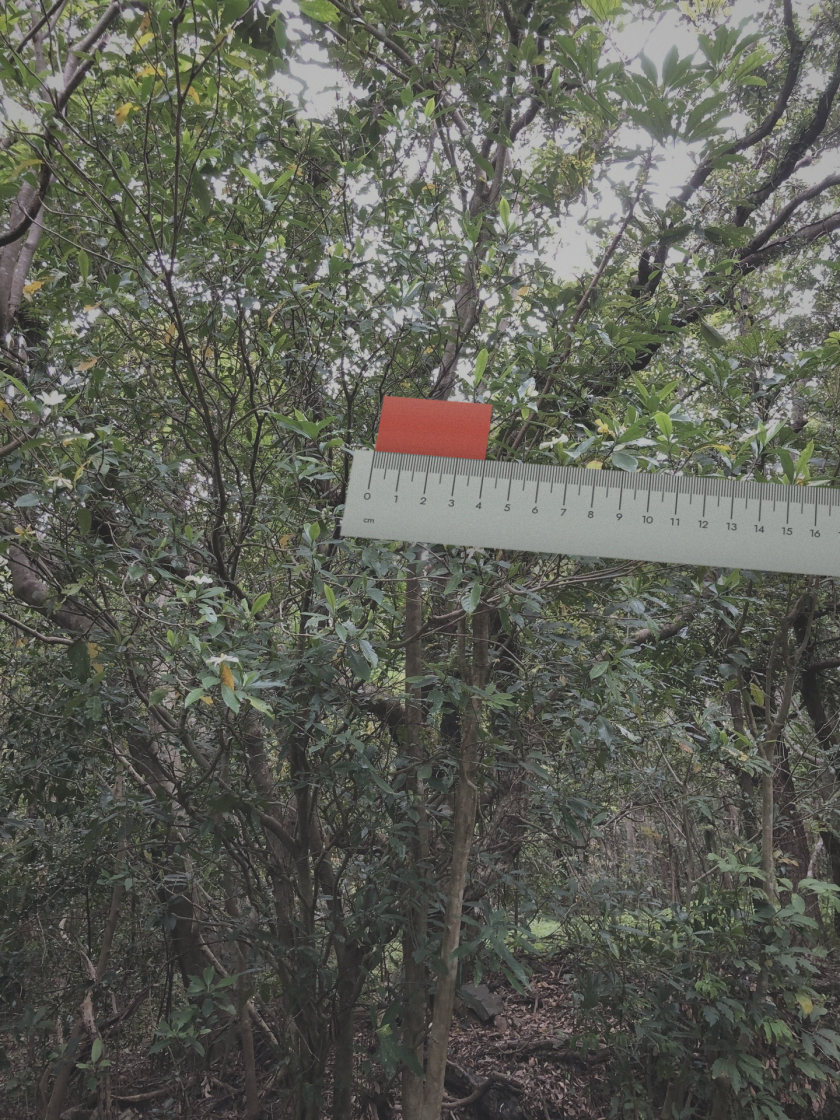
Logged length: 4 cm
